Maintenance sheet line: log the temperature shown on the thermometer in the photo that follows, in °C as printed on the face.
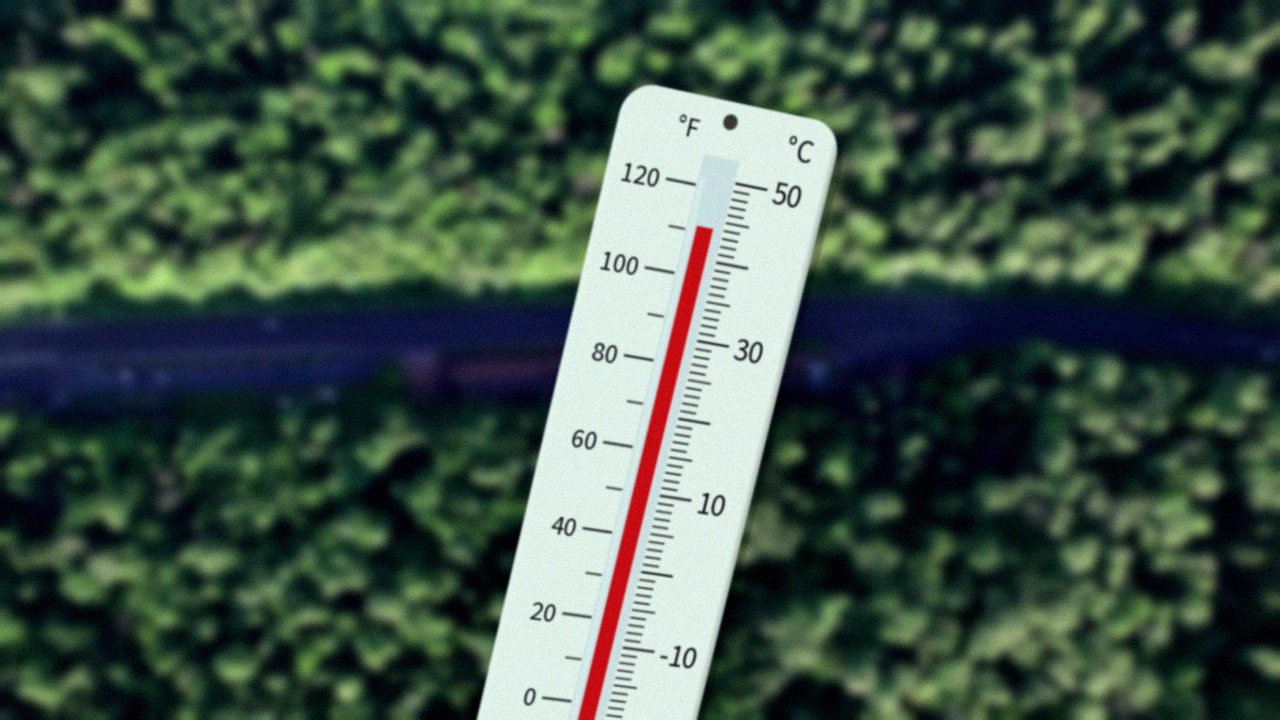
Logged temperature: 44 °C
